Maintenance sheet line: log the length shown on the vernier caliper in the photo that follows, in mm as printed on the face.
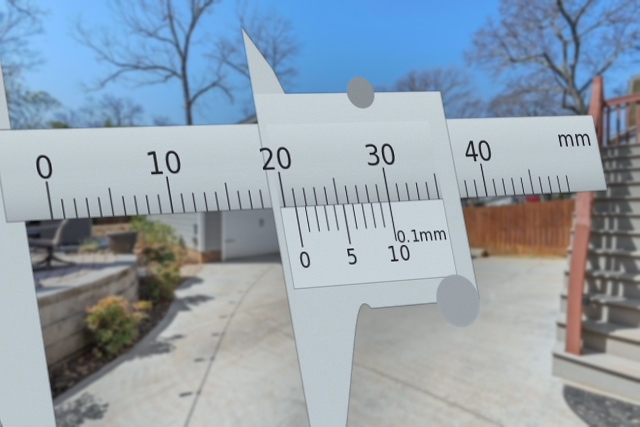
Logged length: 21.0 mm
